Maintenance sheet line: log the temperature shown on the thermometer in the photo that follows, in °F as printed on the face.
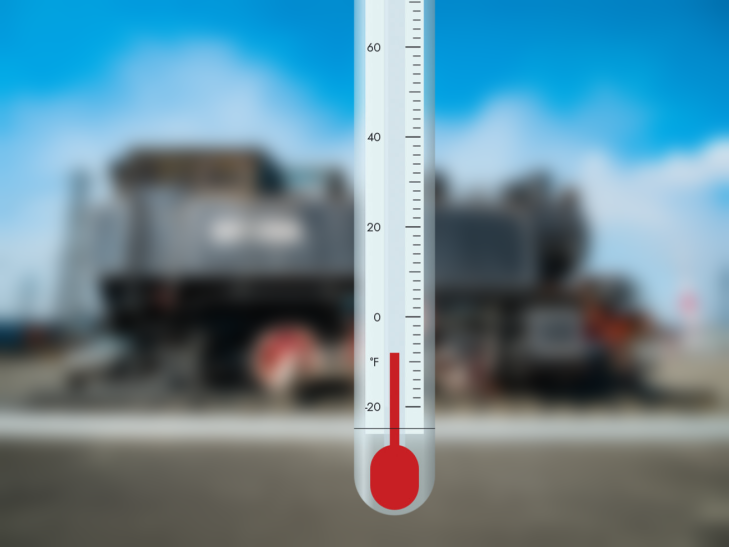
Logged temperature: -8 °F
